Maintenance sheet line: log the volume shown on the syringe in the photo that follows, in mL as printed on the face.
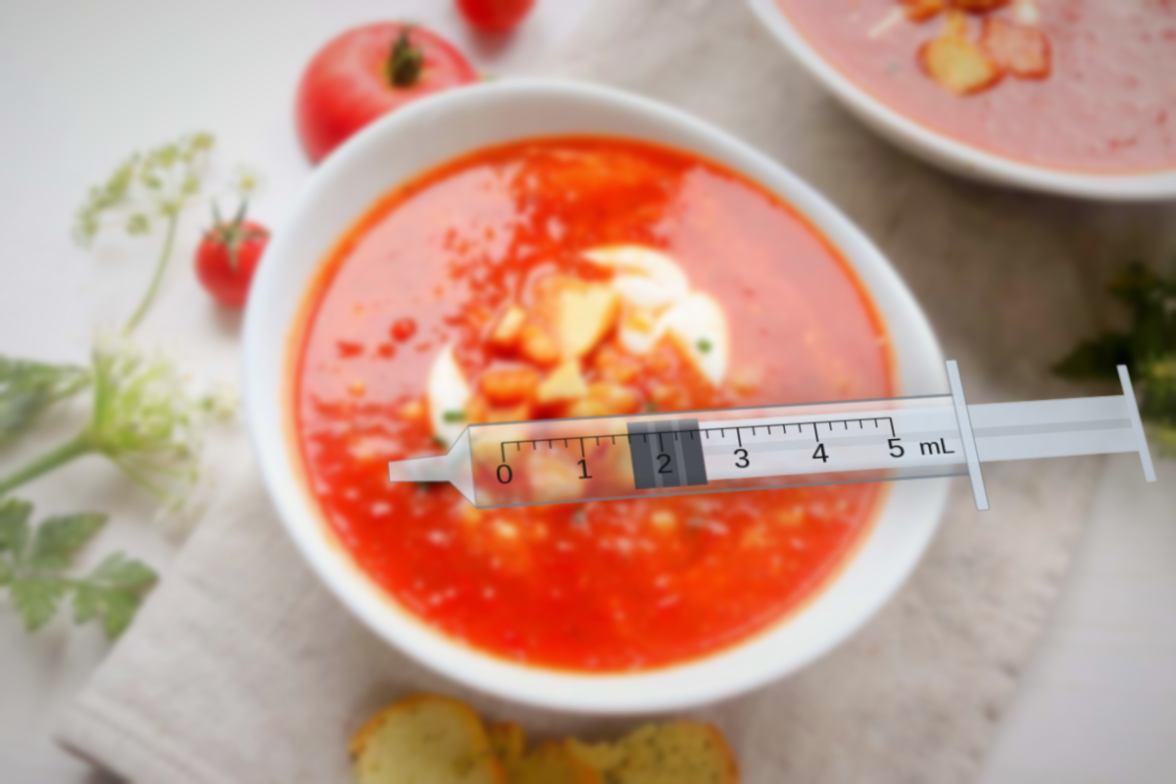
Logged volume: 1.6 mL
